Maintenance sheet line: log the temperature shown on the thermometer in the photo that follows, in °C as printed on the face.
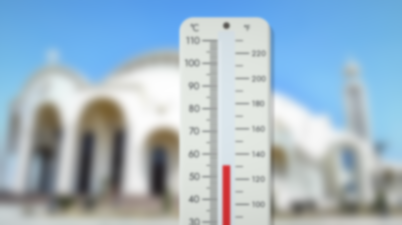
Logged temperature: 55 °C
